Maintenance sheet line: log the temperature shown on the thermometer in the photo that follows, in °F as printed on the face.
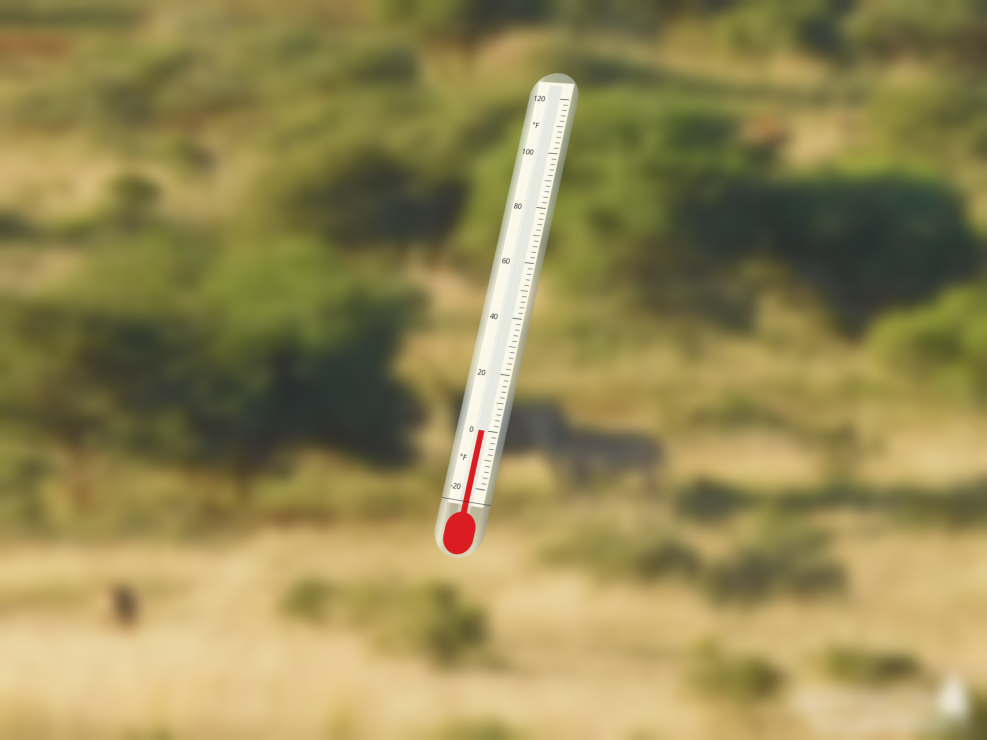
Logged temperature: 0 °F
